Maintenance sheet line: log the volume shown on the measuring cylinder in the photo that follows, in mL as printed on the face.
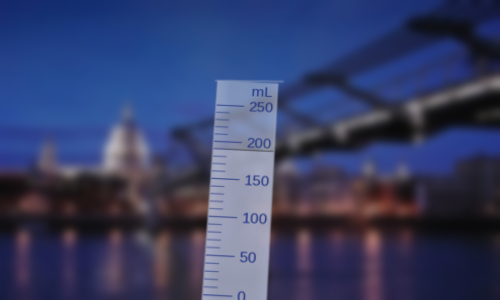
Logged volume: 190 mL
